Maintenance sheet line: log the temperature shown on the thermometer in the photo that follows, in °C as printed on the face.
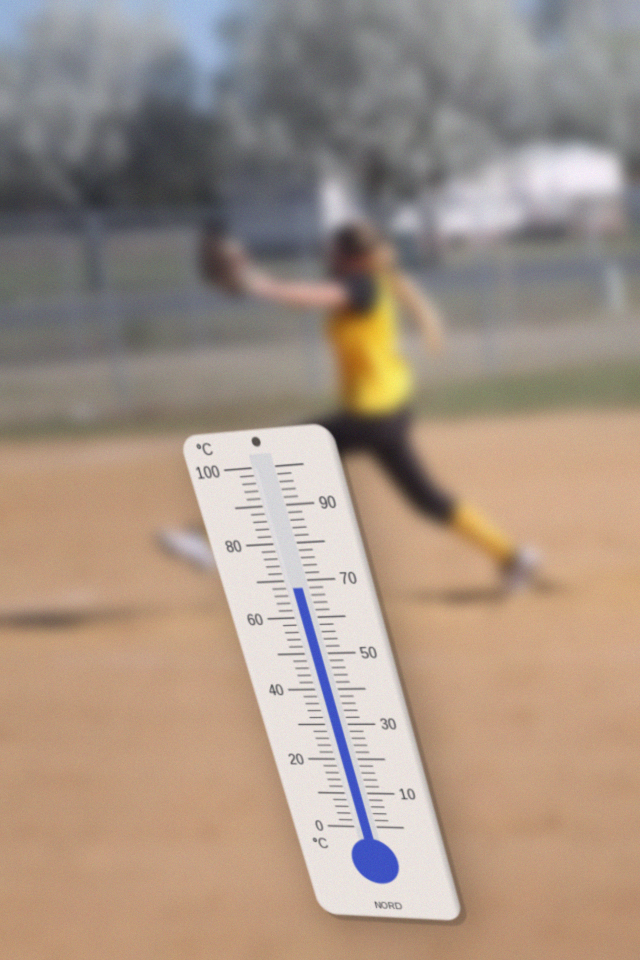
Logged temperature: 68 °C
